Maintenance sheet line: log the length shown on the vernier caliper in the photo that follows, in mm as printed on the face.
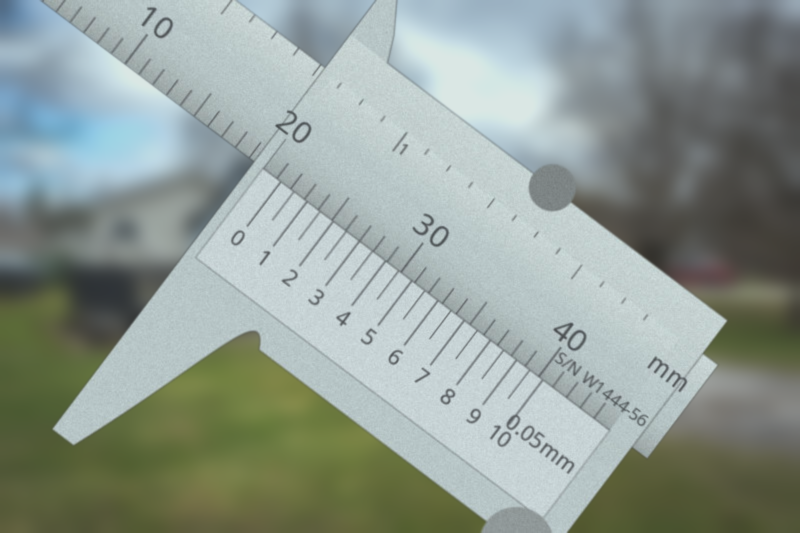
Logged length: 21.3 mm
